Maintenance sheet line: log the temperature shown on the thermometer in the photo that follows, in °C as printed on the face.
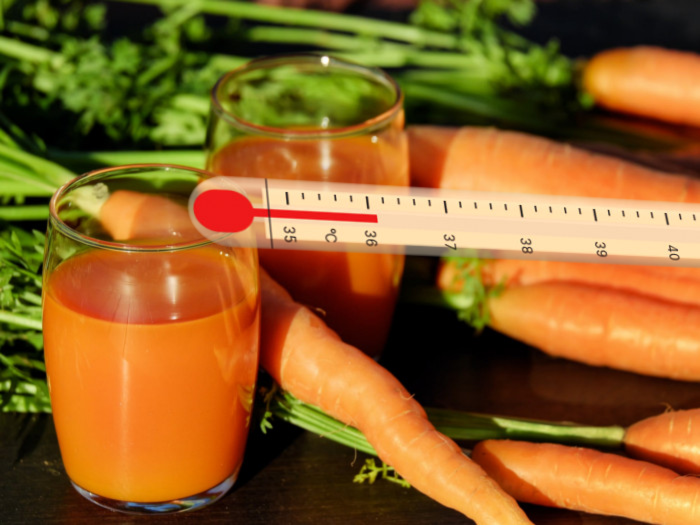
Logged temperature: 36.1 °C
